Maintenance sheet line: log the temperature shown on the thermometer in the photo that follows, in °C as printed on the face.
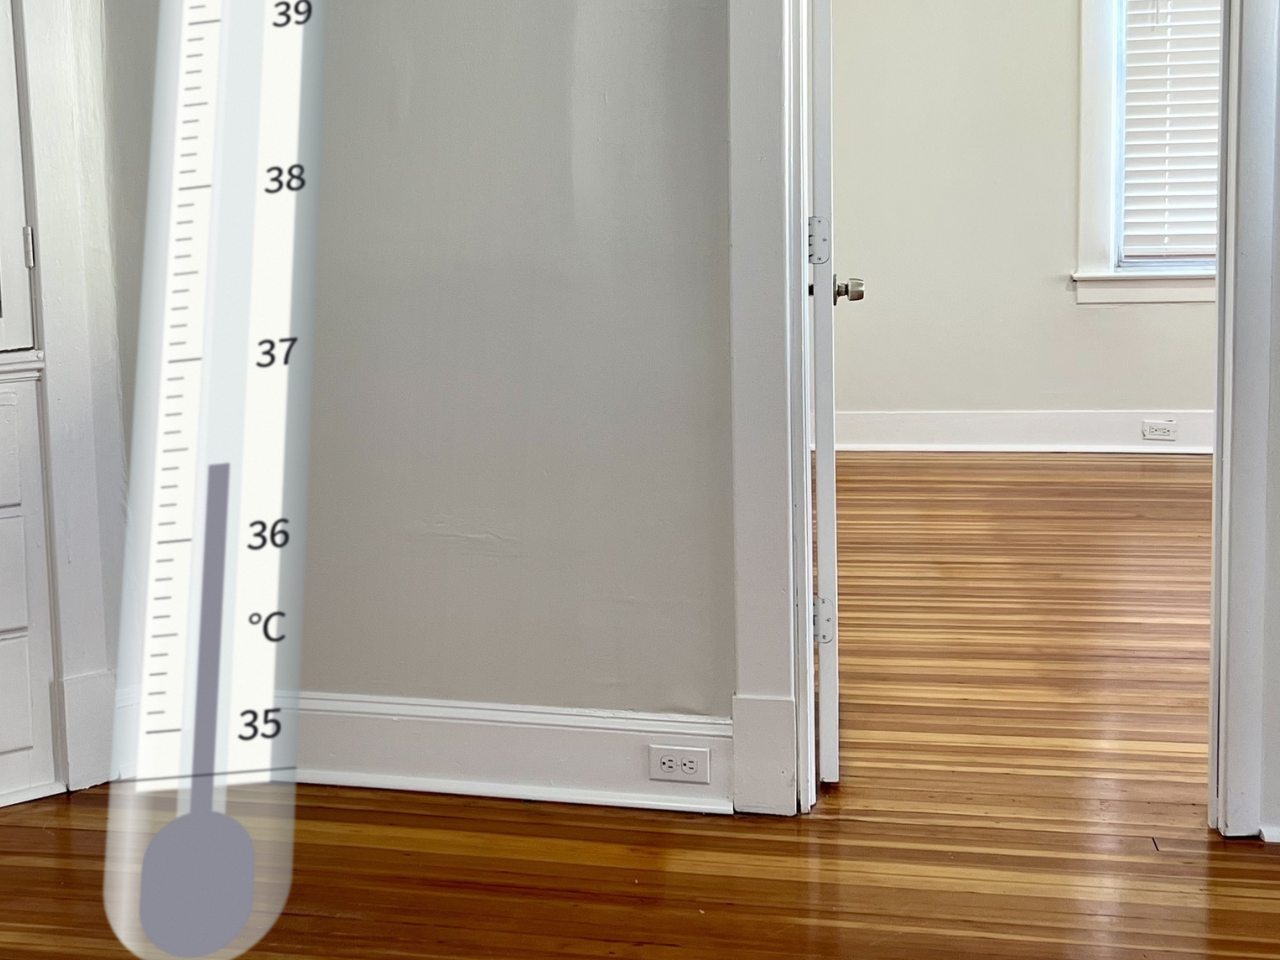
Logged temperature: 36.4 °C
